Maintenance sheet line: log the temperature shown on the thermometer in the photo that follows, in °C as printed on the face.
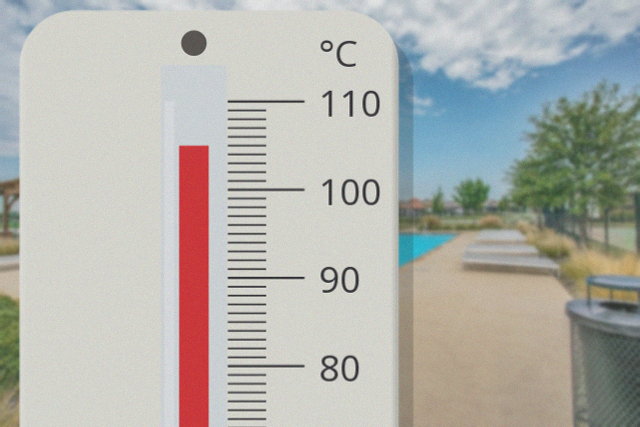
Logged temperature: 105 °C
